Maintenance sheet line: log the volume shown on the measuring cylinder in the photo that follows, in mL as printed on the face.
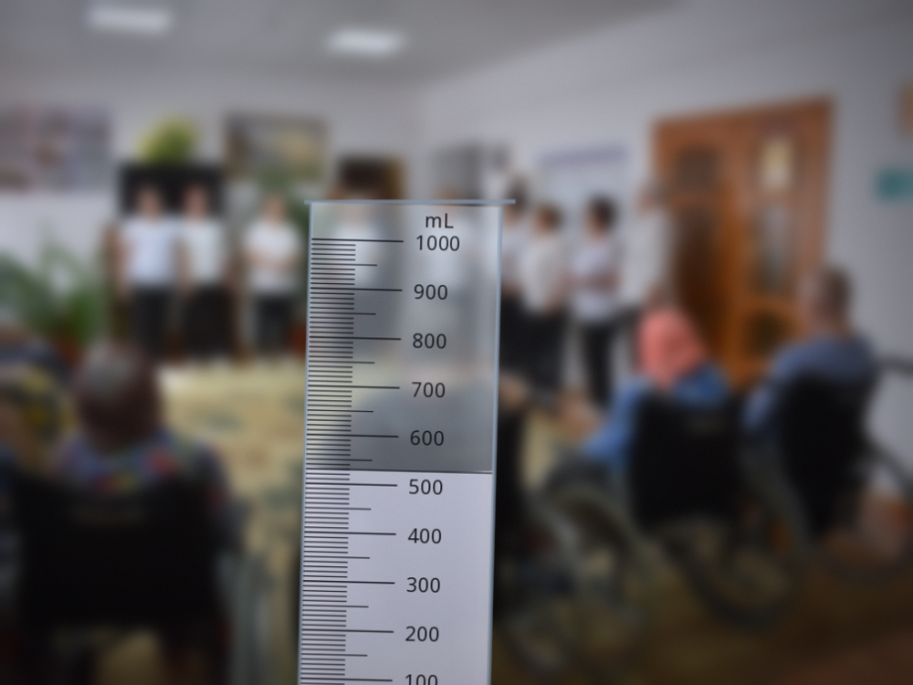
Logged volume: 530 mL
